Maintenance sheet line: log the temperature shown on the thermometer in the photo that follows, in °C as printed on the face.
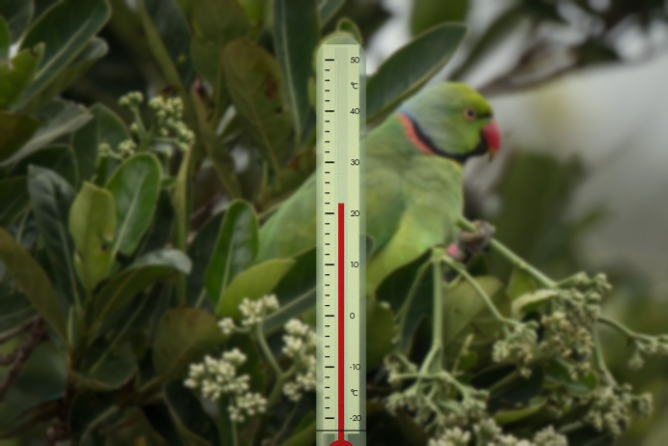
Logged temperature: 22 °C
